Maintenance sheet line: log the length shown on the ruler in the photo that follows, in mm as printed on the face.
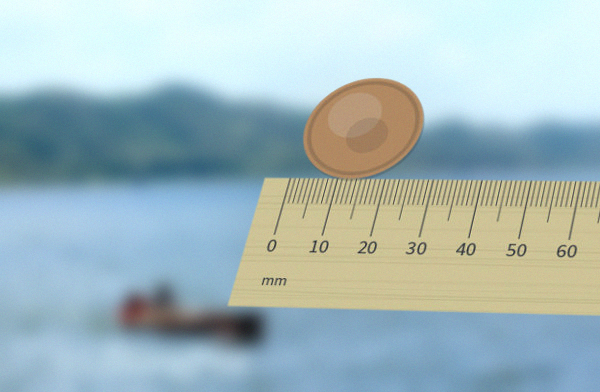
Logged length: 25 mm
